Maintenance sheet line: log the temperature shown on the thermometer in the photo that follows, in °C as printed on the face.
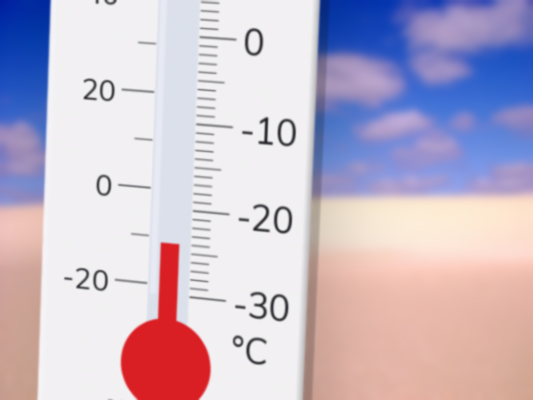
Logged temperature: -24 °C
